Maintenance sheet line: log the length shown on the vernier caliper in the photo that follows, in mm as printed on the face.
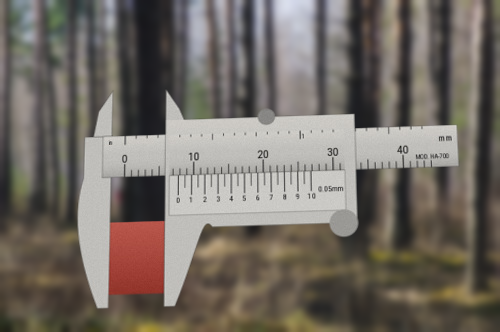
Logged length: 7.8 mm
